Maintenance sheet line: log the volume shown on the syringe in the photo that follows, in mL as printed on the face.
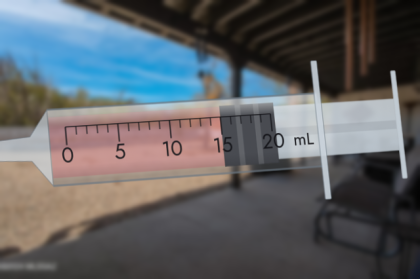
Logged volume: 15 mL
